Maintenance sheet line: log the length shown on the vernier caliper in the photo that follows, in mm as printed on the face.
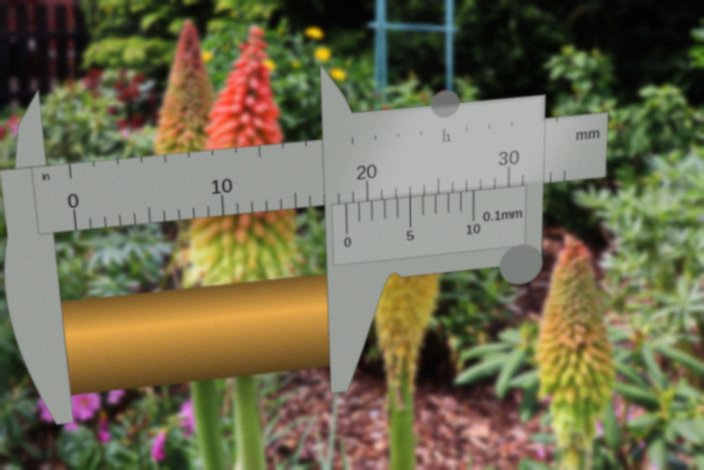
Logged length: 18.5 mm
